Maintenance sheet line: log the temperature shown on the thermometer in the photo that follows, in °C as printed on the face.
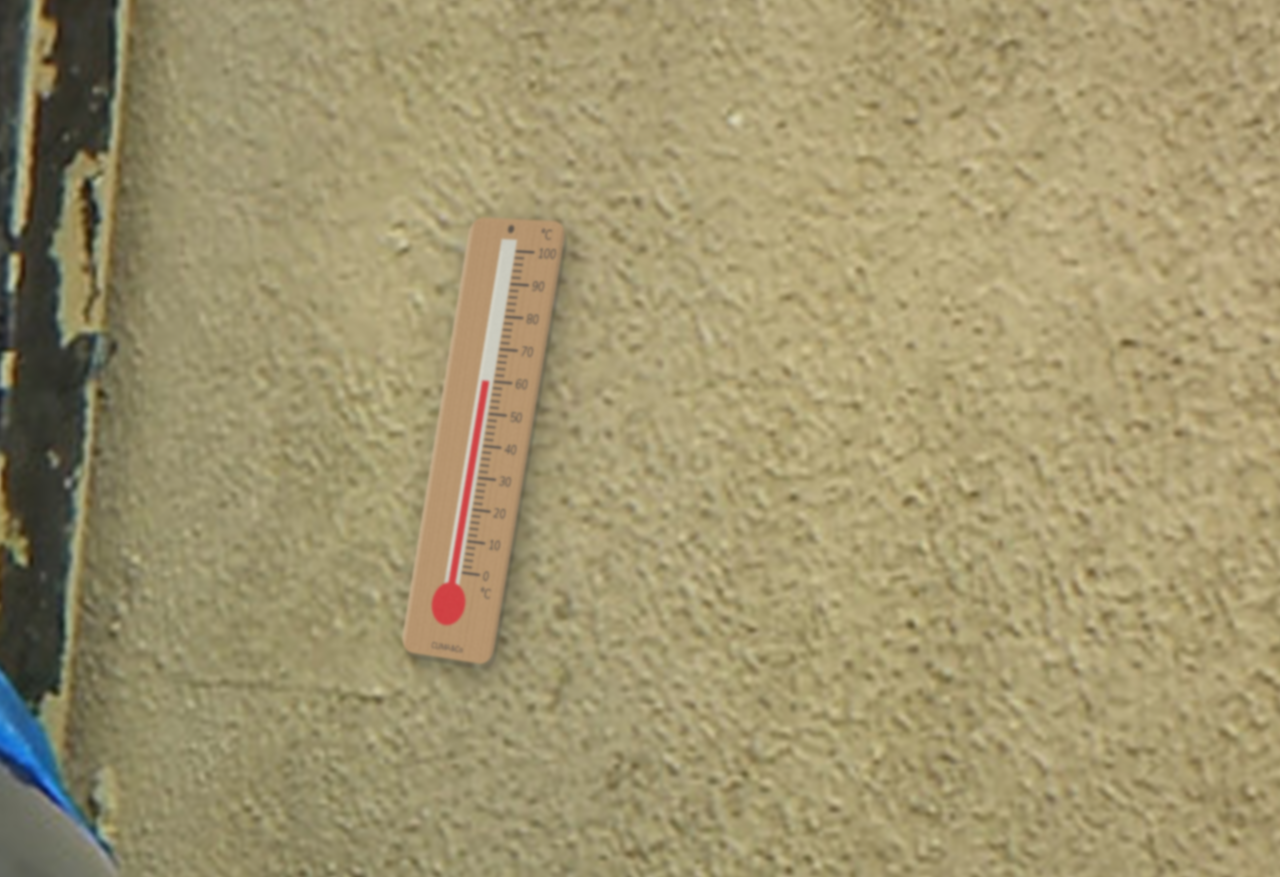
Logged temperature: 60 °C
